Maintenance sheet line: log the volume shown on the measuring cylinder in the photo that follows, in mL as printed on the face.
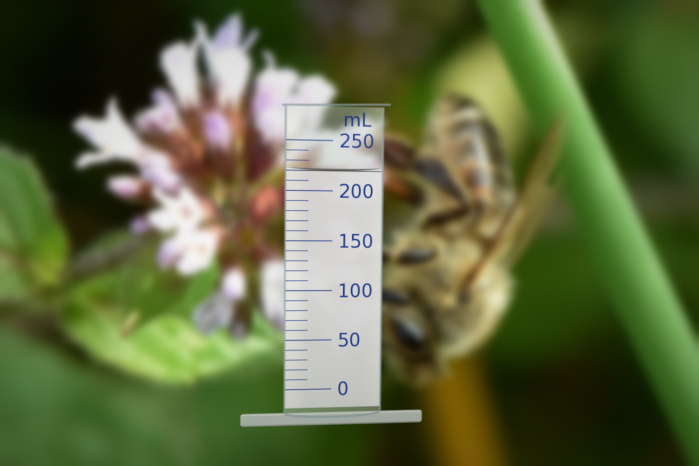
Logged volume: 220 mL
